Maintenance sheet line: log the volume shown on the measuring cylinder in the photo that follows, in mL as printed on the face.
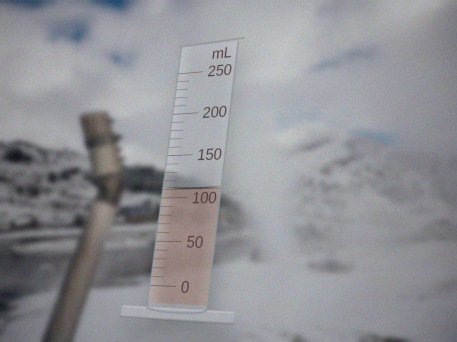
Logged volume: 110 mL
